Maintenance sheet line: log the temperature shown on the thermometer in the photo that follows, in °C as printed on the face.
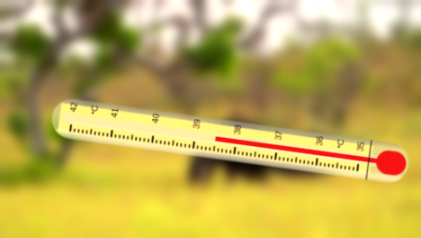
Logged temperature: 38.5 °C
